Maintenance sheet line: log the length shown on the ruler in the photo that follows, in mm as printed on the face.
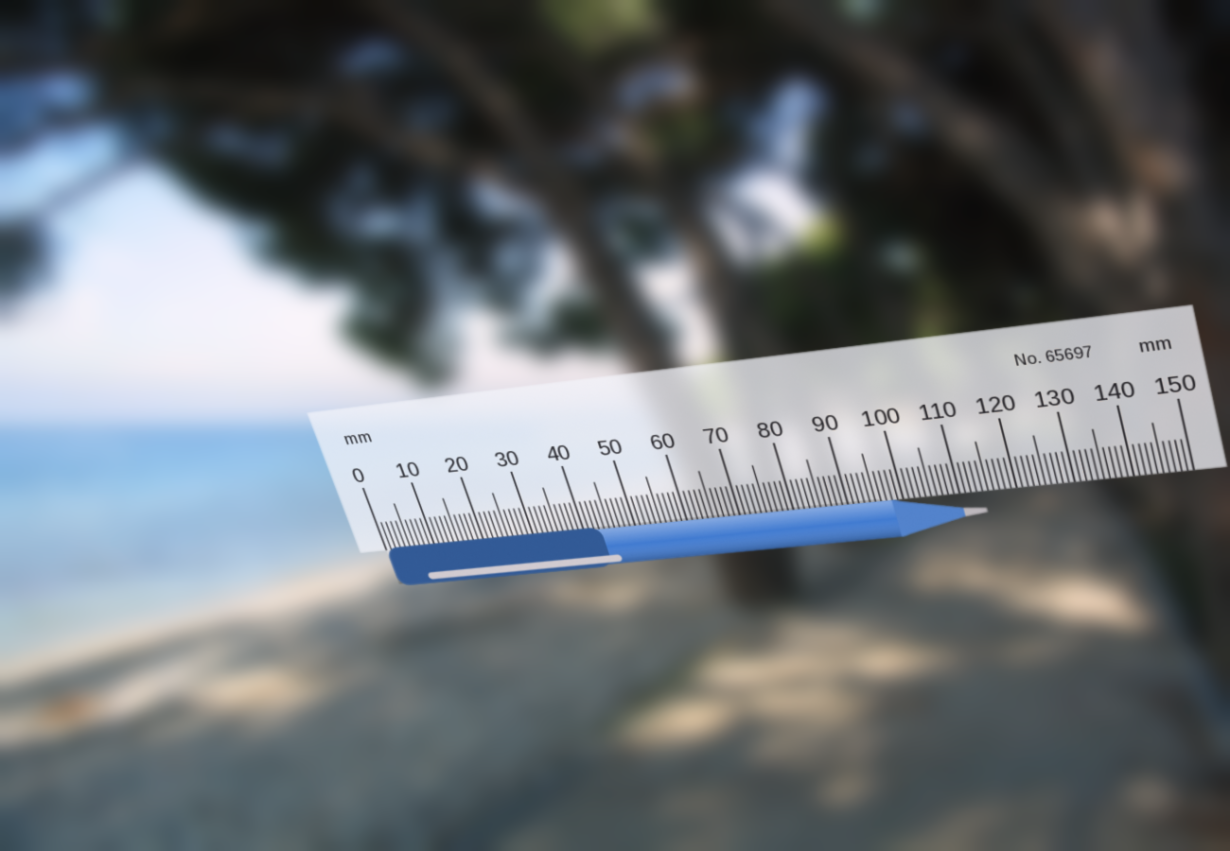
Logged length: 114 mm
